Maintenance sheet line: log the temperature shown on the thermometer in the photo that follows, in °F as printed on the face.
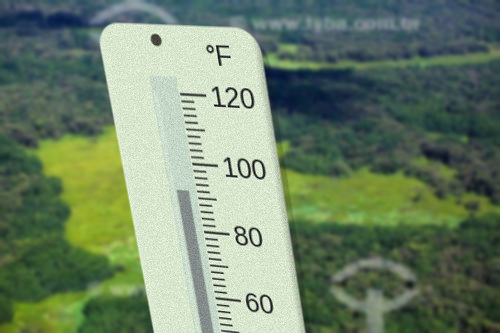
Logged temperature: 92 °F
